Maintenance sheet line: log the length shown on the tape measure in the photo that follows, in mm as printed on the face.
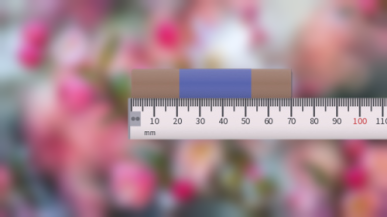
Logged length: 70 mm
